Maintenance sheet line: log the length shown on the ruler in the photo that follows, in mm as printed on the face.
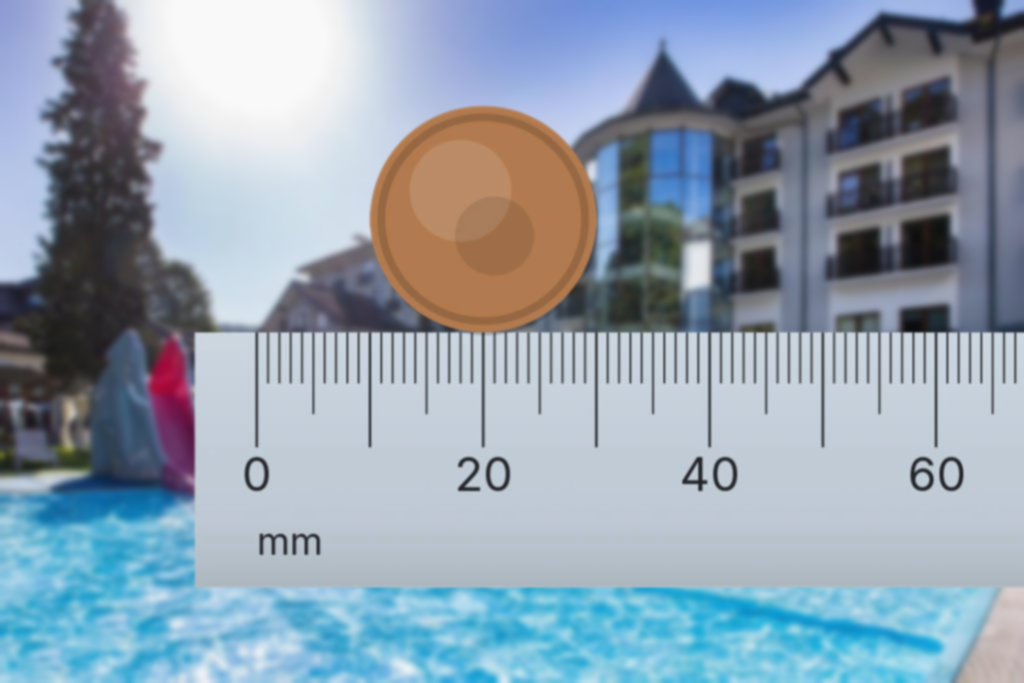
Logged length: 20 mm
